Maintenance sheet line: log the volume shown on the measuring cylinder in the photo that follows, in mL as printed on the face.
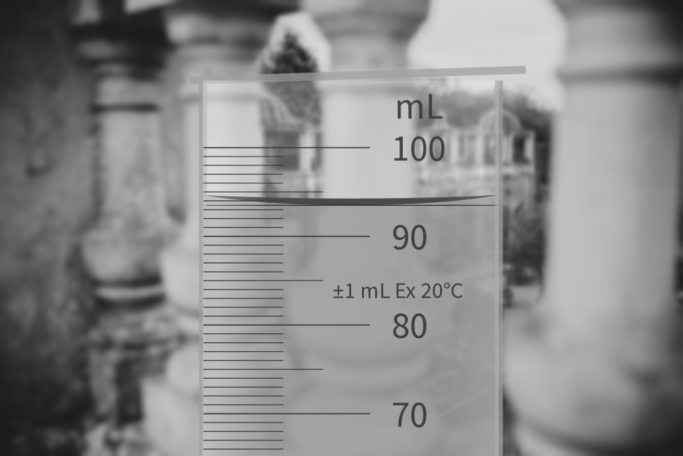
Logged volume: 93.5 mL
